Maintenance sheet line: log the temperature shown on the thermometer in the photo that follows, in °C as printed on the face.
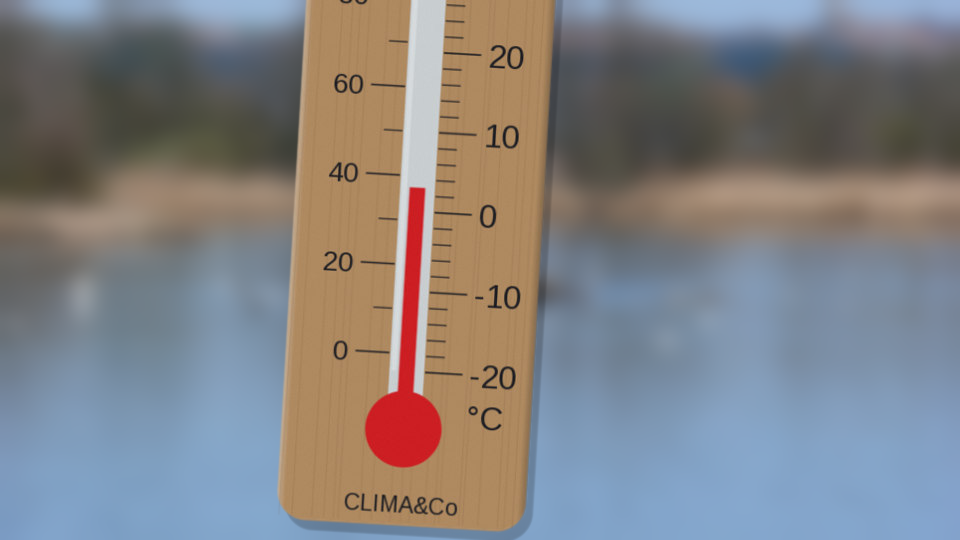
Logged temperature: 3 °C
